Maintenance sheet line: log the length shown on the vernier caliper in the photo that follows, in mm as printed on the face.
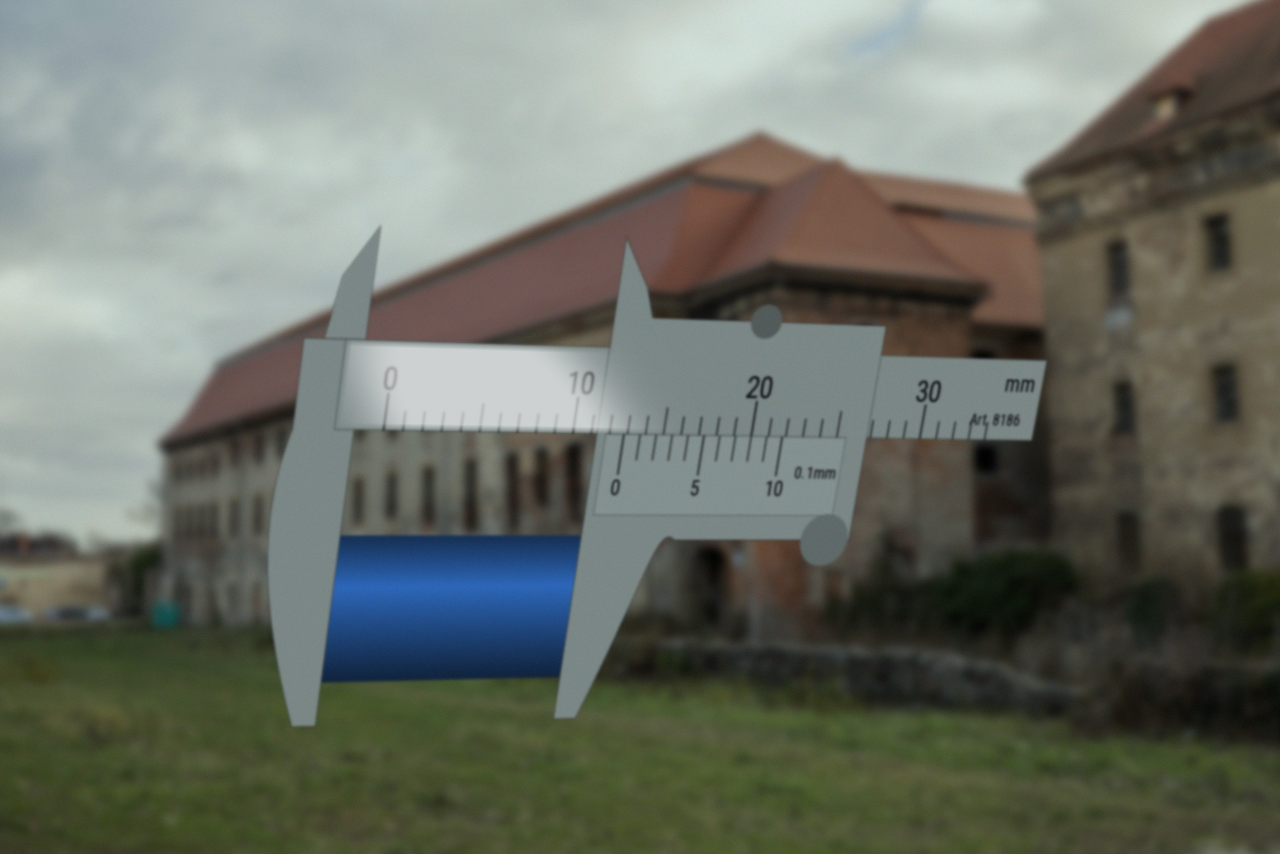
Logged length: 12.8 mm
